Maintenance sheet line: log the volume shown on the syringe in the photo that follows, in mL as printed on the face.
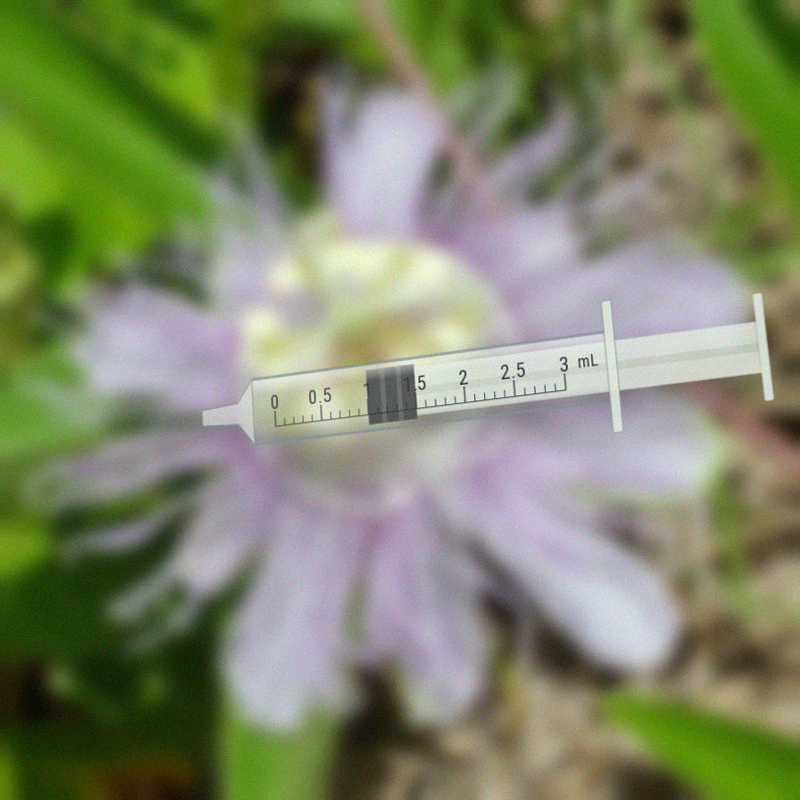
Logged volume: 1 mL
